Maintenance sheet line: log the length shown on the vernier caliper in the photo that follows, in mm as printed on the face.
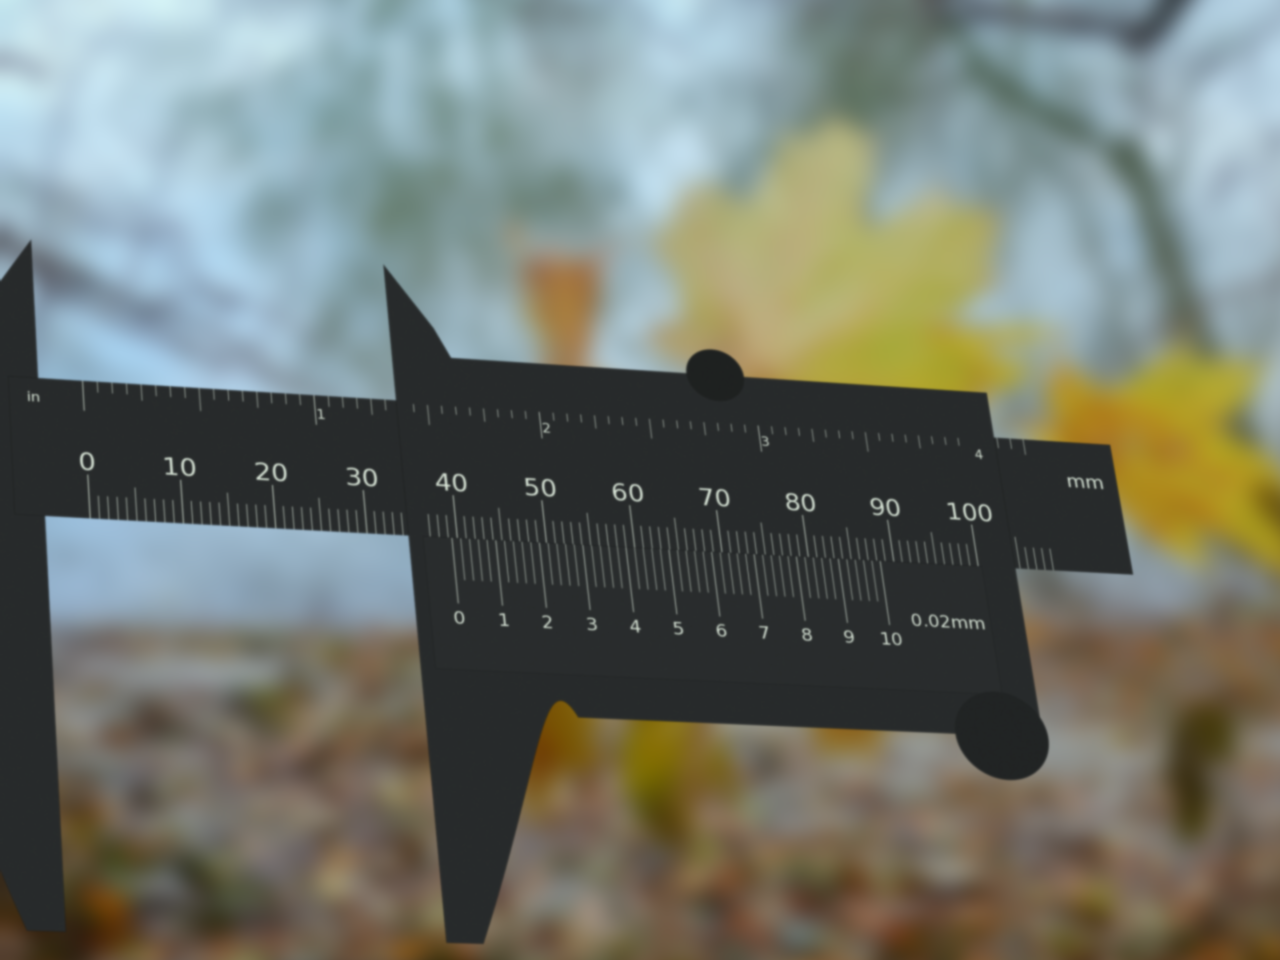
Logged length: 39.4 mm
